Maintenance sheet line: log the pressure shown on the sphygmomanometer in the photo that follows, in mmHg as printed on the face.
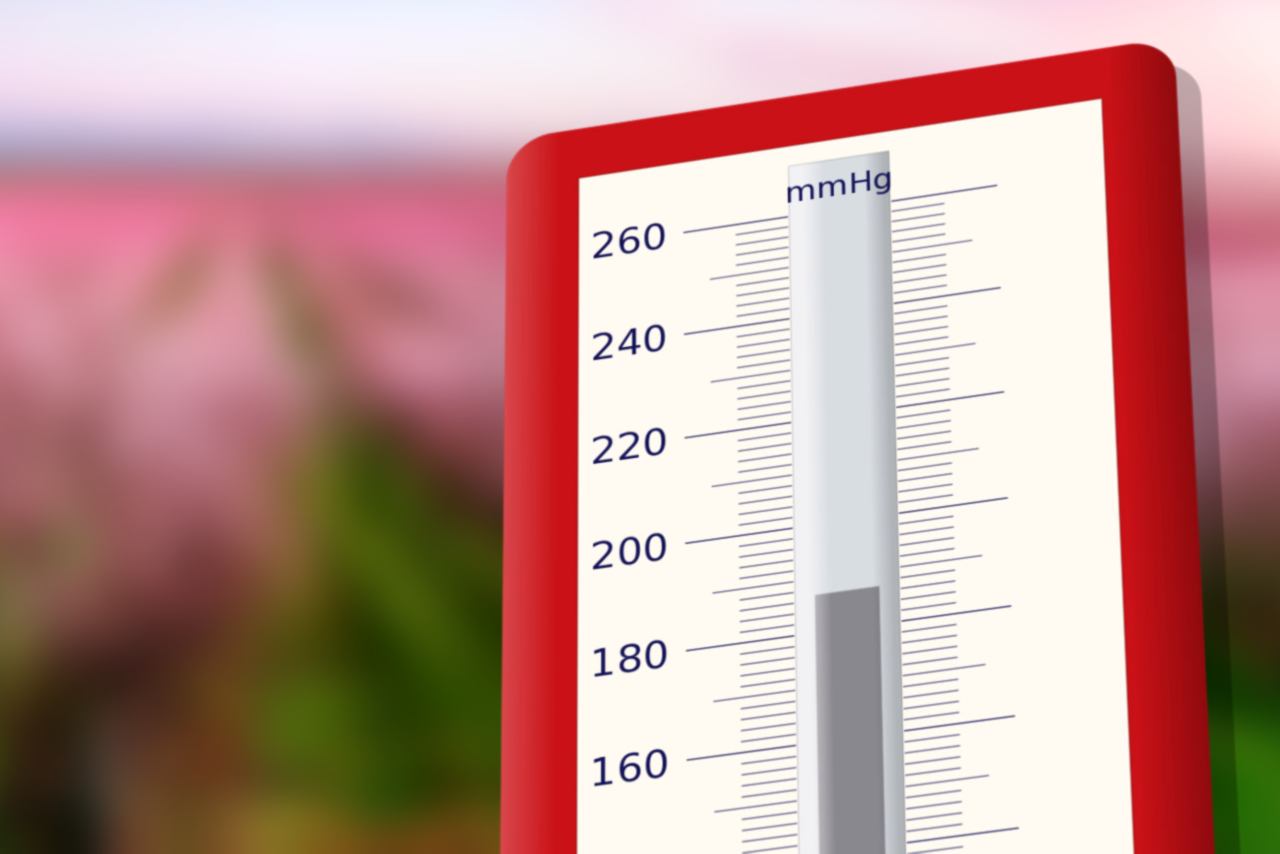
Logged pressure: 187 mmHg
